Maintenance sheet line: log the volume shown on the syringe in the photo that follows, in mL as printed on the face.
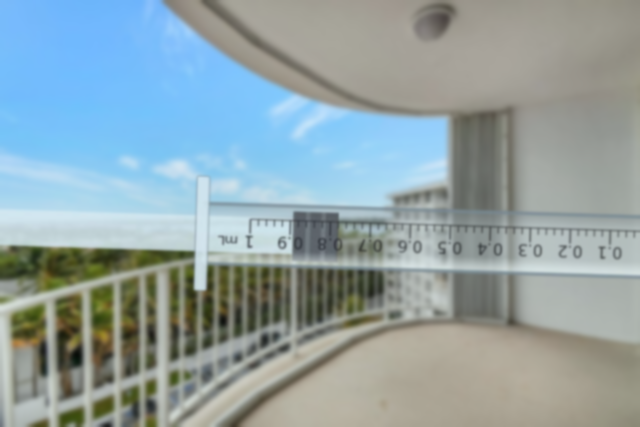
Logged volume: 0.78 mL
